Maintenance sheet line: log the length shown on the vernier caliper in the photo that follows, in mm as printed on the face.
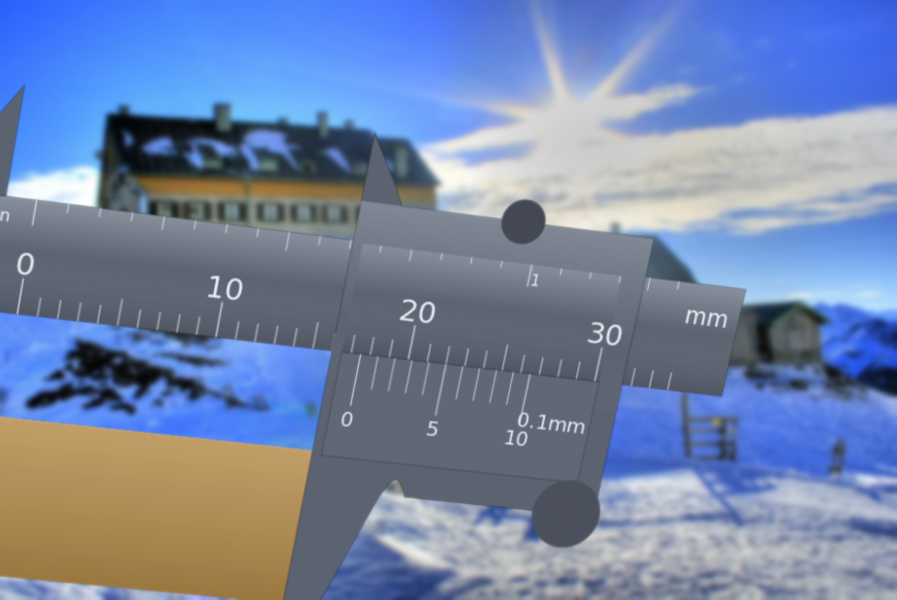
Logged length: 17.5 mm
